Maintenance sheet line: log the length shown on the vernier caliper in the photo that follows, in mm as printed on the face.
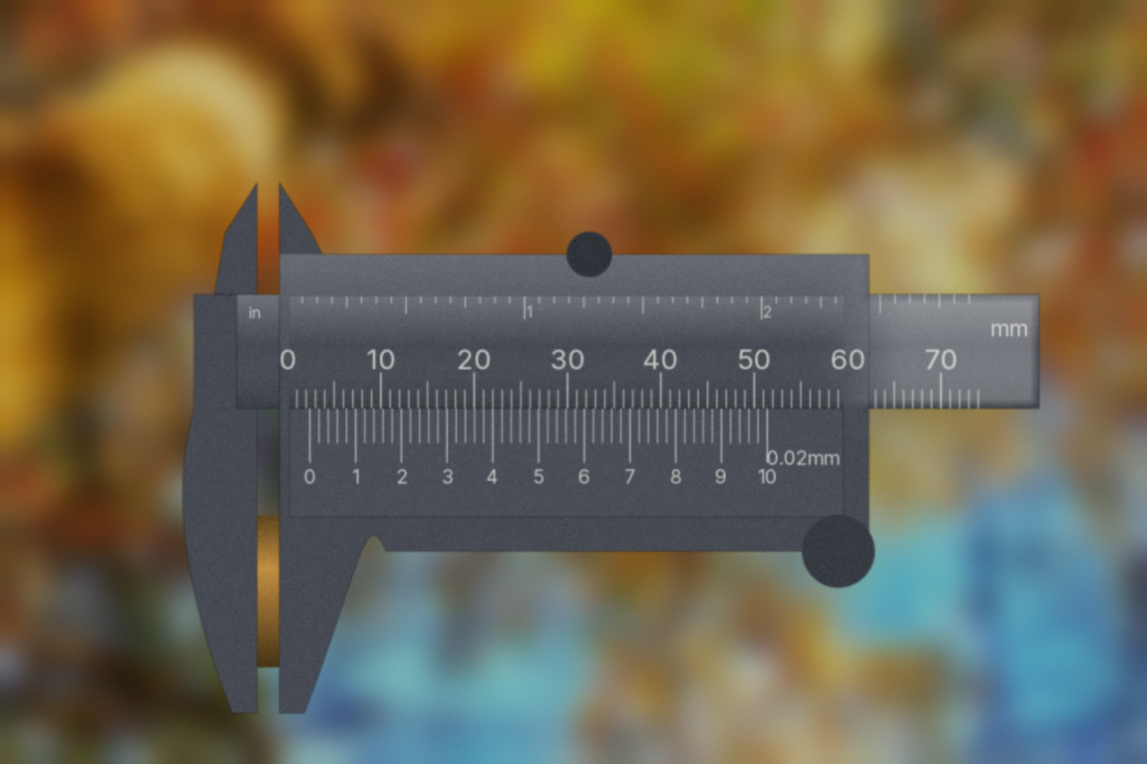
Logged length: 2.4 mm
